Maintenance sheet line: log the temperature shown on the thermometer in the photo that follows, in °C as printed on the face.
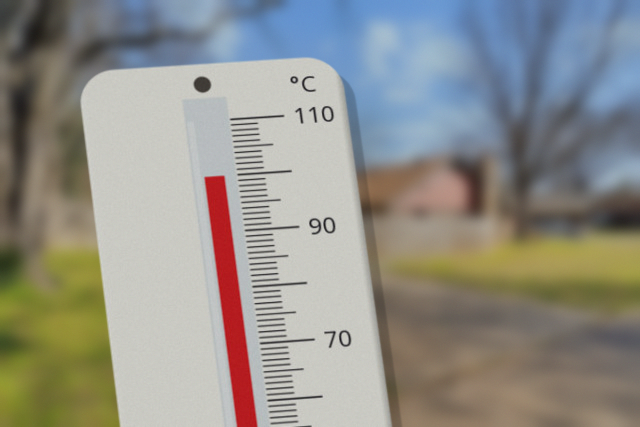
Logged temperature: 100 °C
